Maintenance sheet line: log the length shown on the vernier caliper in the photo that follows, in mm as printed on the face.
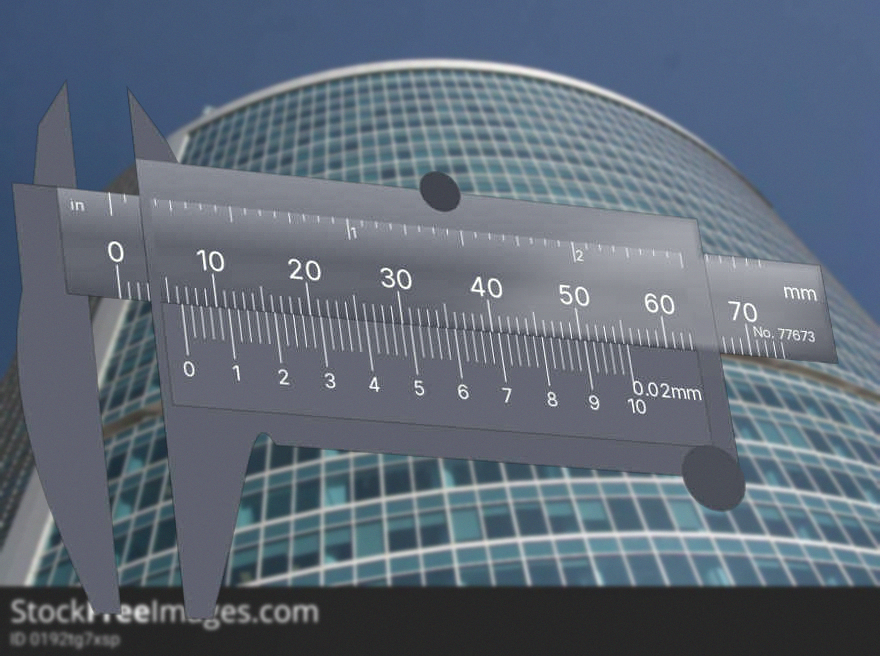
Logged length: 6.4 mm
